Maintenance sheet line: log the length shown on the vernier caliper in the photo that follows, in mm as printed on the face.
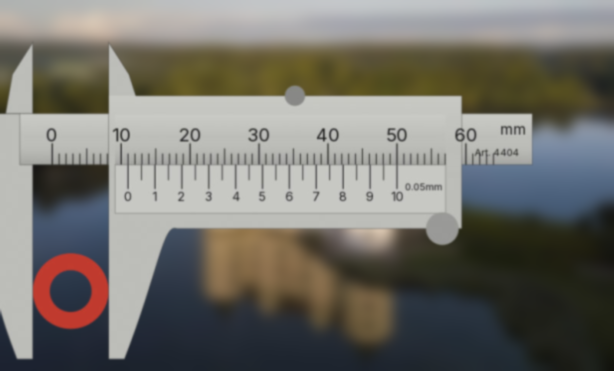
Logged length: 11.0 mm
